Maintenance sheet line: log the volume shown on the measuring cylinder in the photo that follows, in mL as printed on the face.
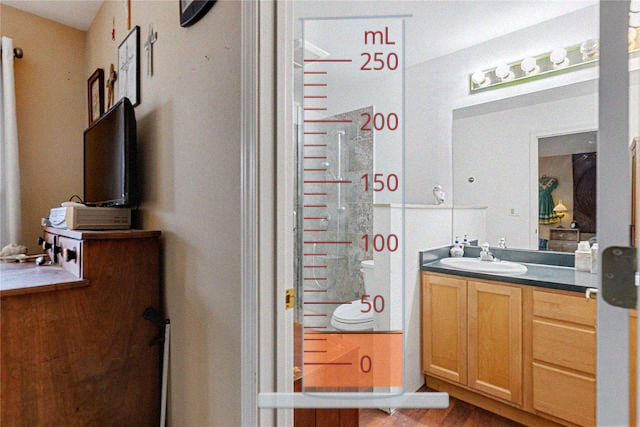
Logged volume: 25 mL
